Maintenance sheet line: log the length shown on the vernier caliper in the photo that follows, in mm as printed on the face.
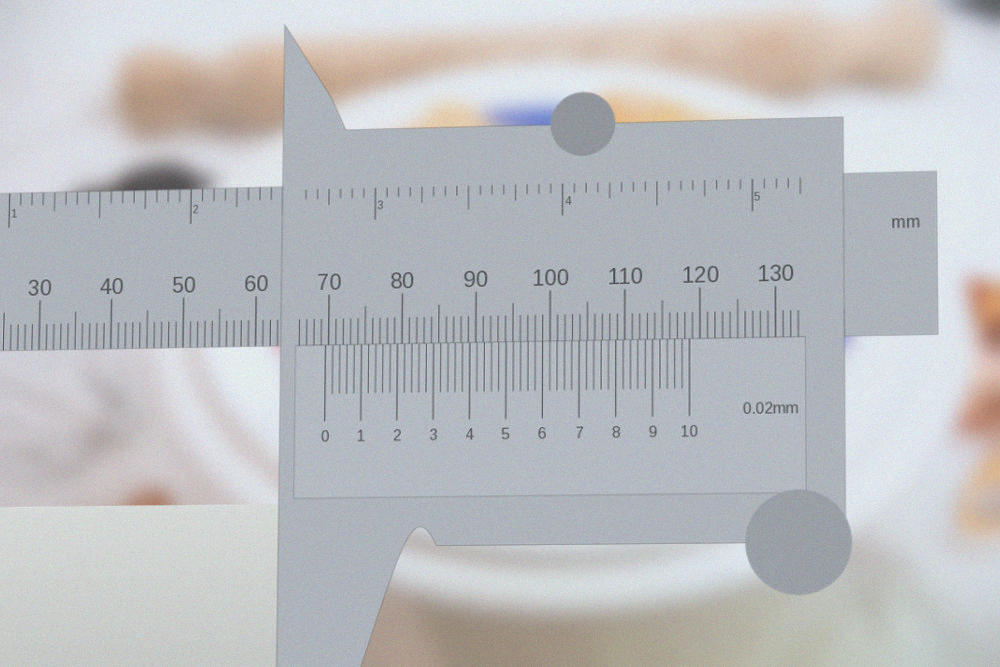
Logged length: 69.6 mm
